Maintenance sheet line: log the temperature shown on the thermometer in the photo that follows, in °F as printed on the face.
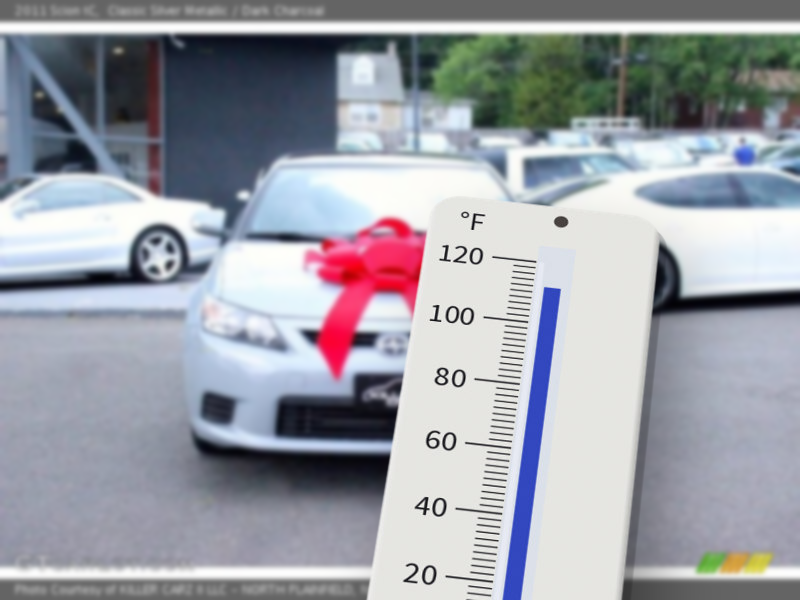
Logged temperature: 112 °F
